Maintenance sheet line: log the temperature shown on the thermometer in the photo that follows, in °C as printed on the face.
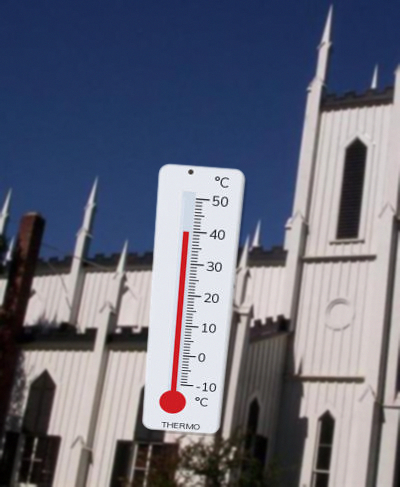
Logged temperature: 40 °C
